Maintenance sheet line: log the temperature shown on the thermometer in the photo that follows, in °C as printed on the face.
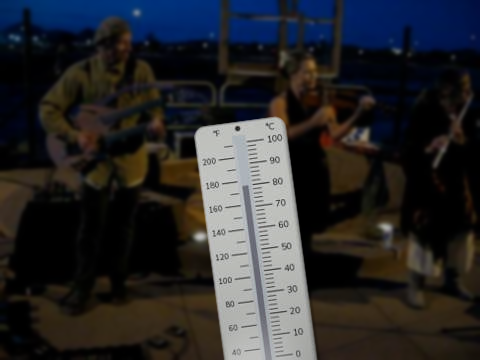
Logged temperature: 80 °C
